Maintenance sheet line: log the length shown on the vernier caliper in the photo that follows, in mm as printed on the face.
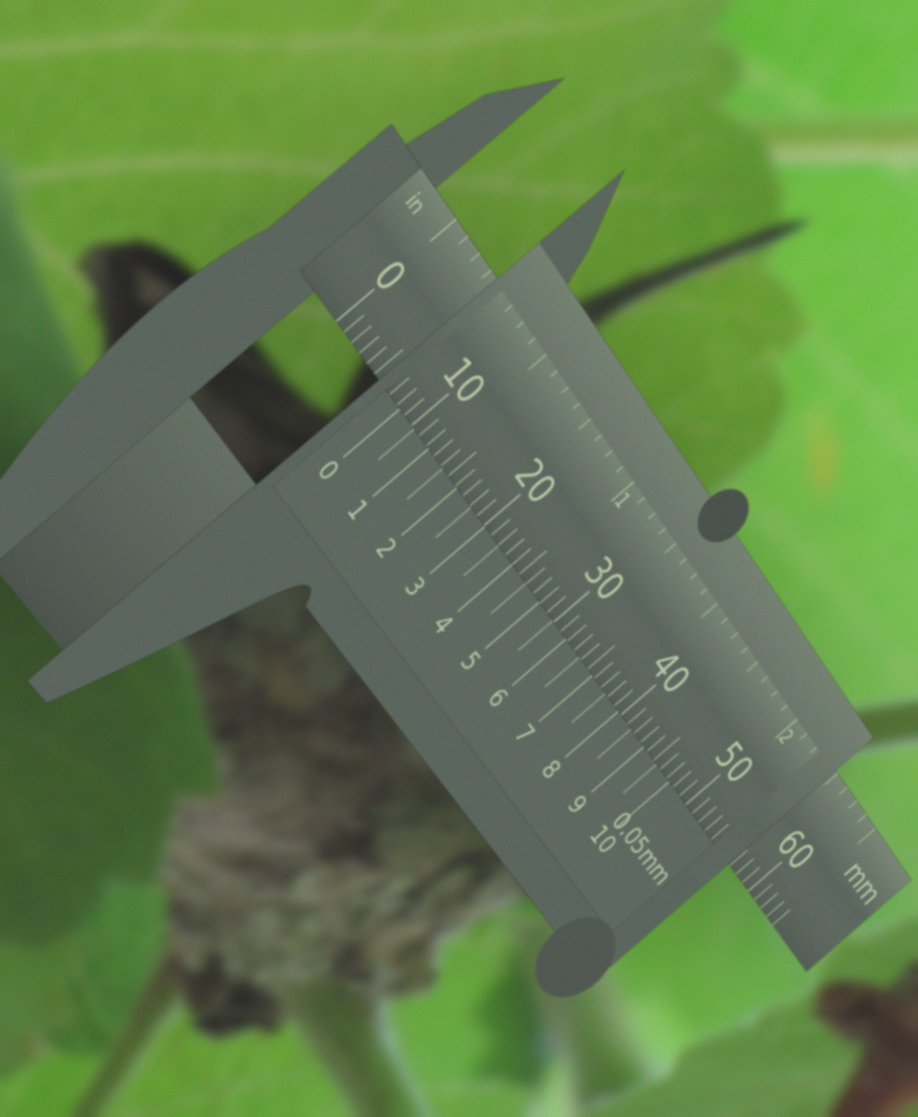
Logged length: 8.4 mm
